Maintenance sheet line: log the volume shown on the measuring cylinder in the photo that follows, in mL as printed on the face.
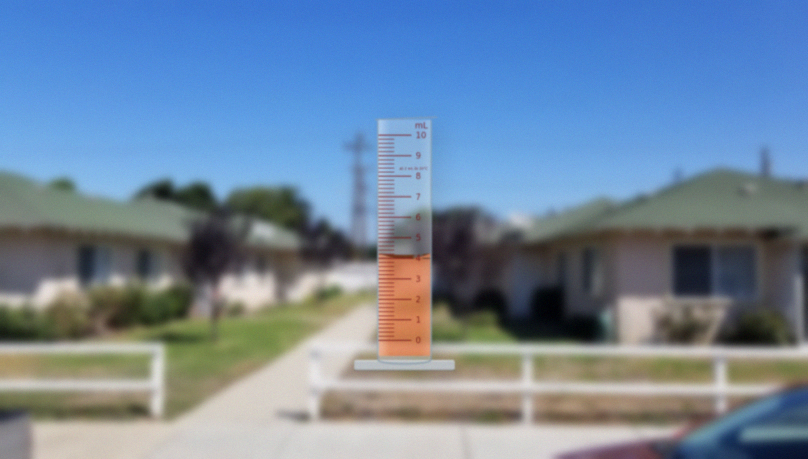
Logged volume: 4 mL
